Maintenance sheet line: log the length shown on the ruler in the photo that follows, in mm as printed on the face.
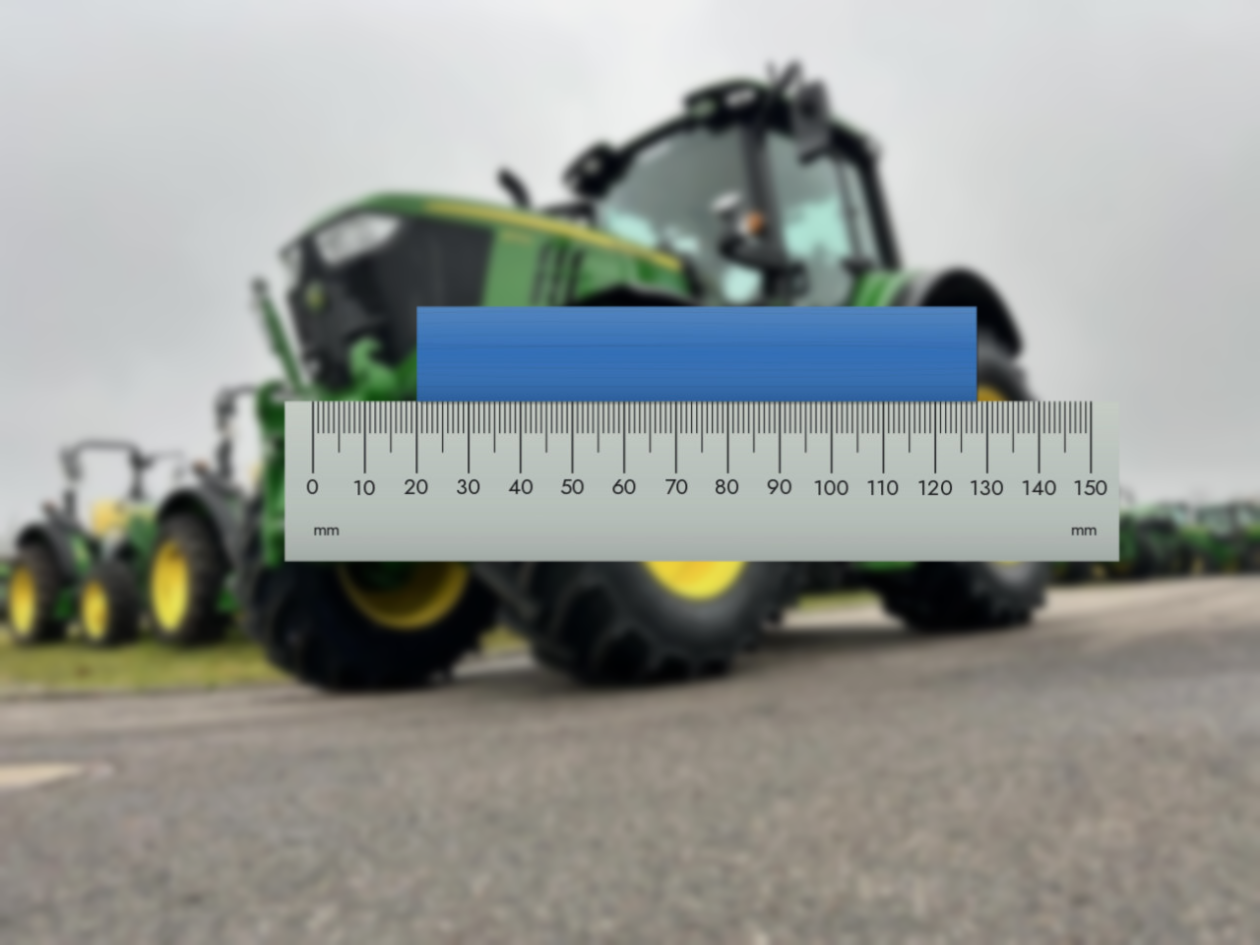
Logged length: 108 mm
